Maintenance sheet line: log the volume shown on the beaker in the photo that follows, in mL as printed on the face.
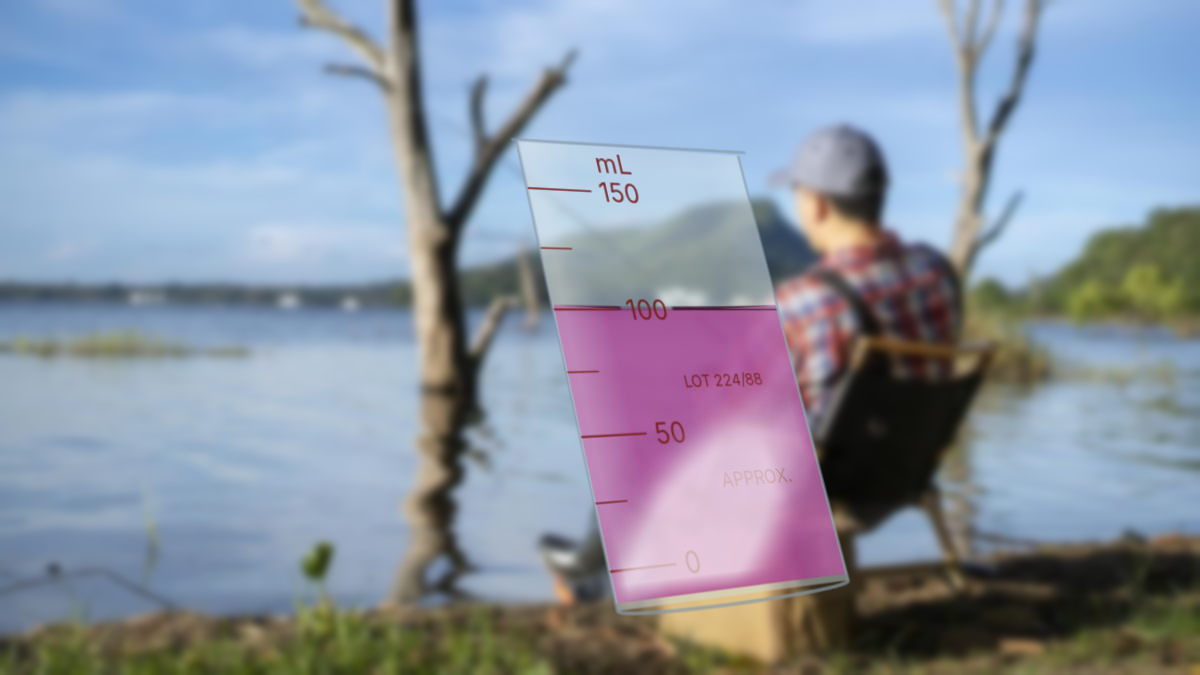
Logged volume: 100 mL
